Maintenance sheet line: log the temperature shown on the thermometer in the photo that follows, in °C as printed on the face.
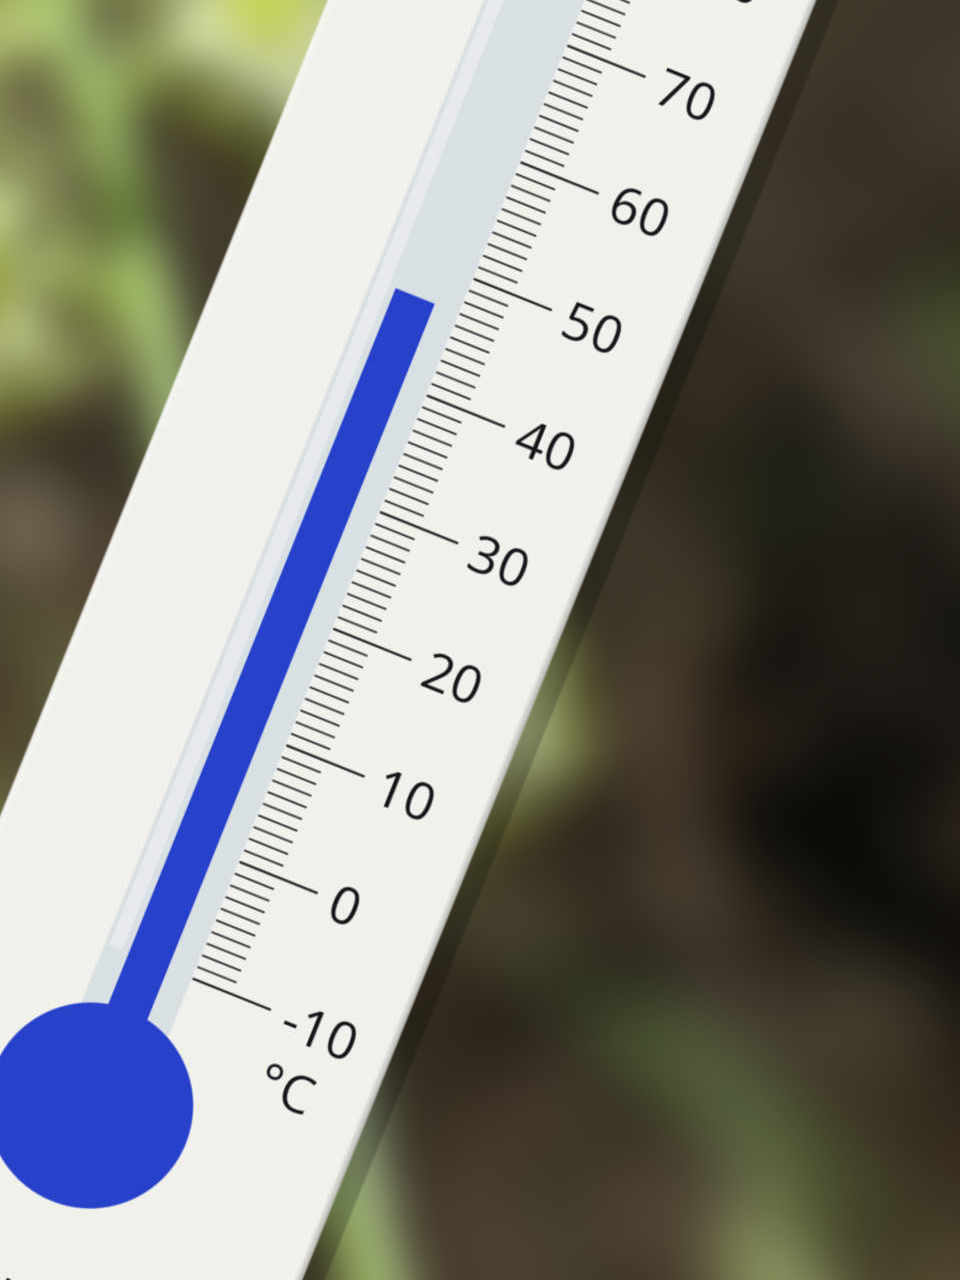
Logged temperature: 47 °C
